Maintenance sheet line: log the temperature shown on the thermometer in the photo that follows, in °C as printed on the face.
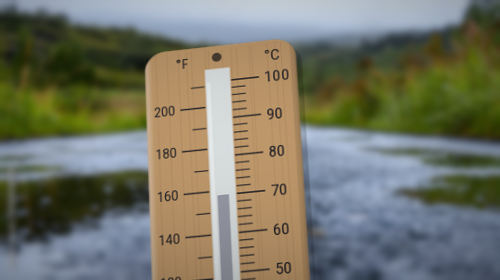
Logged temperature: 70 °C
